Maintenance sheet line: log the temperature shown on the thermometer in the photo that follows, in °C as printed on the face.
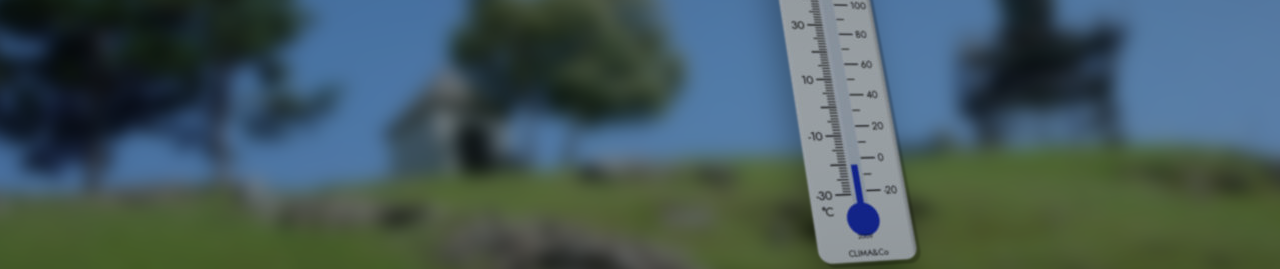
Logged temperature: -20 °C
